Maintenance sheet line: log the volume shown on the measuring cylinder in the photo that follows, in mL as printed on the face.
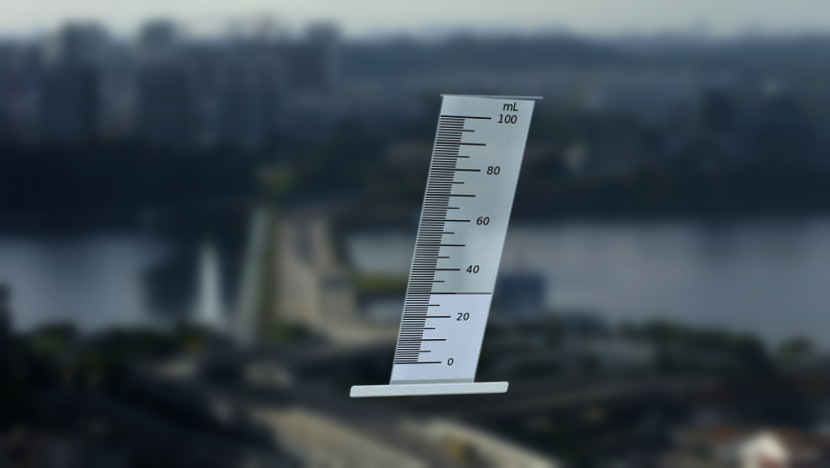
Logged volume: 30 mL
